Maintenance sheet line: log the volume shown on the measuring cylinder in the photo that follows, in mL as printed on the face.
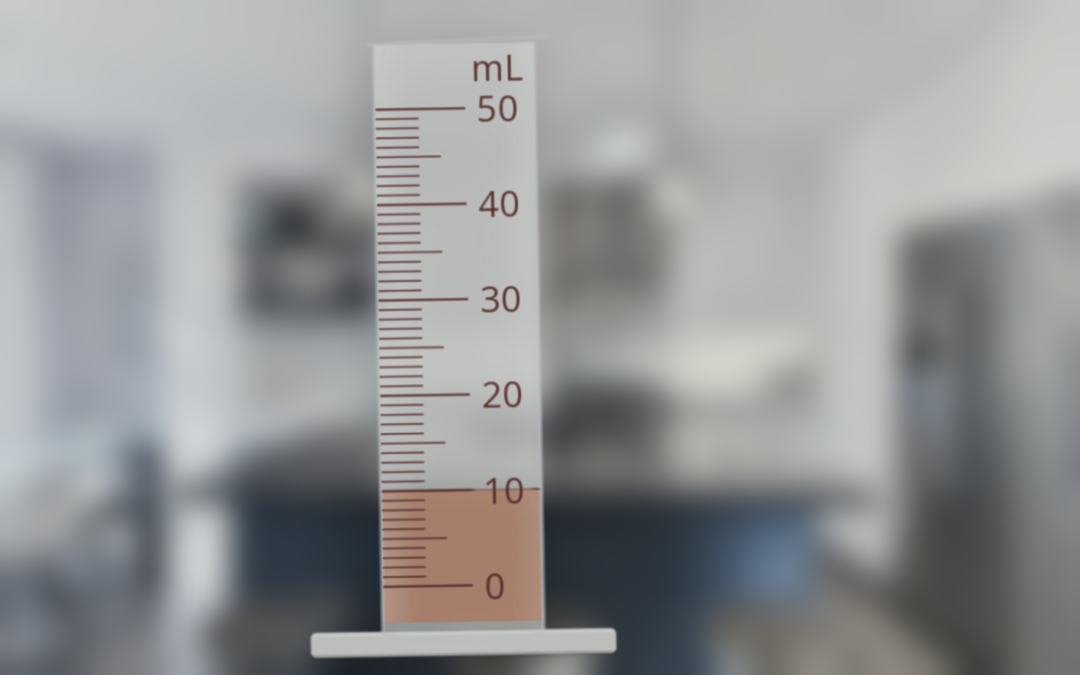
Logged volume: 10 mL
